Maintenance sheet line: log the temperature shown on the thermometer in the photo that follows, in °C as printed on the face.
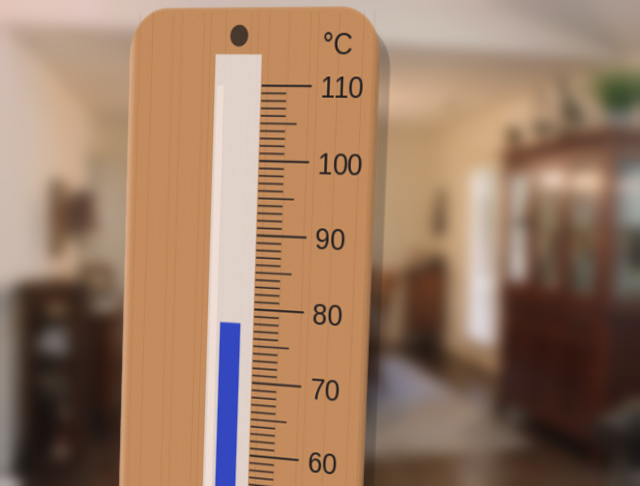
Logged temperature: 78 °C
